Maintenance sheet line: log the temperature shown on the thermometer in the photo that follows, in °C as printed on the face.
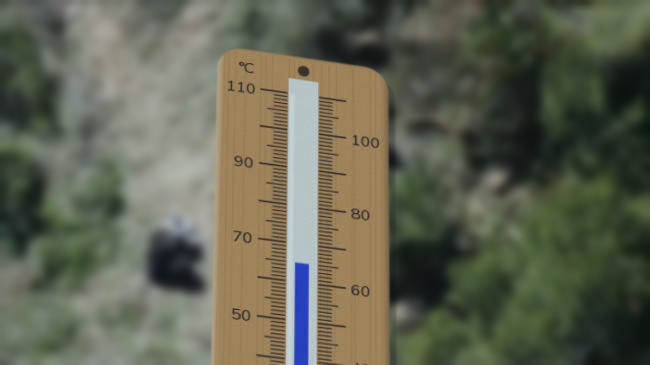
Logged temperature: 65 °C
